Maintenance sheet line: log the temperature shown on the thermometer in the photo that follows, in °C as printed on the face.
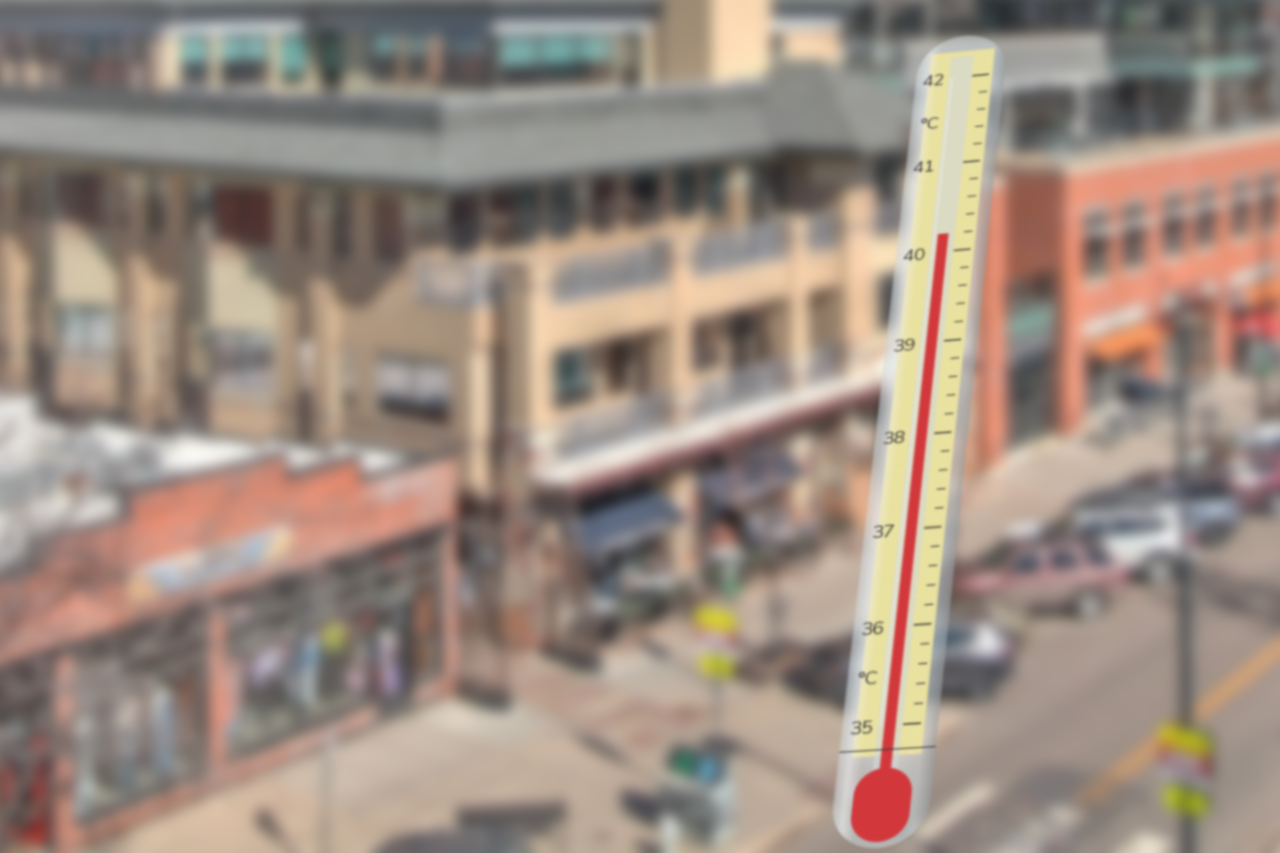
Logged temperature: 40.2 °C
